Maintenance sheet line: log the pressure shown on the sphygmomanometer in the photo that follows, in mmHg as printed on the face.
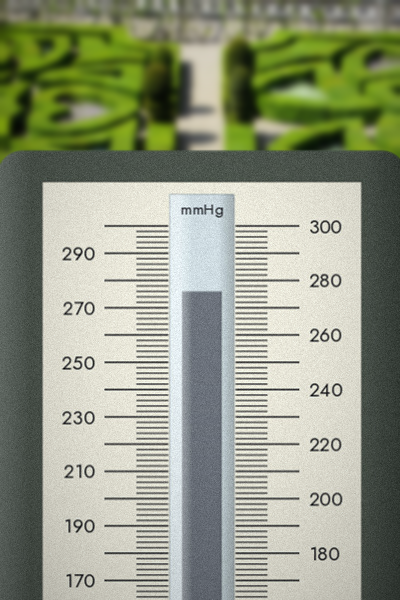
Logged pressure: 276 mmHg
